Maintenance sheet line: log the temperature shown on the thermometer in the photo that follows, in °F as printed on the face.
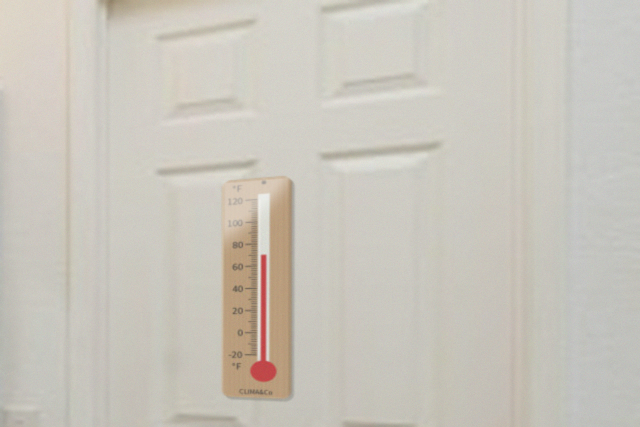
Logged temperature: 70 °F
